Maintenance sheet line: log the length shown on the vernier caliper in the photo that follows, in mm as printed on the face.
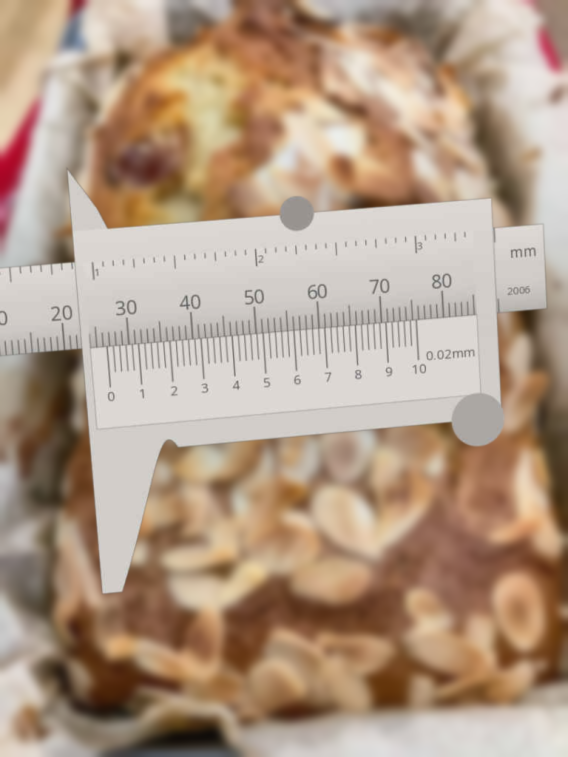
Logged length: 26.6 mm
